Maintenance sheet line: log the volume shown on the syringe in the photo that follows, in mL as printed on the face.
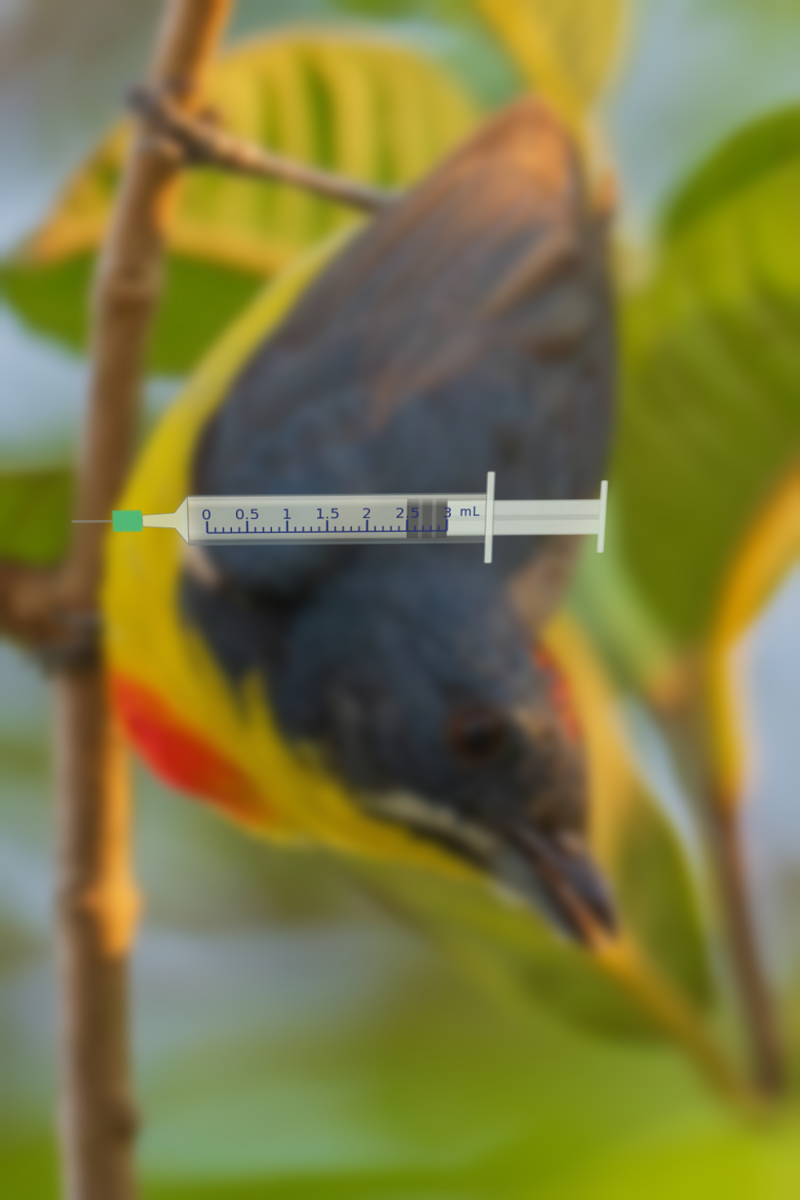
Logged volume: 2.5 mL
